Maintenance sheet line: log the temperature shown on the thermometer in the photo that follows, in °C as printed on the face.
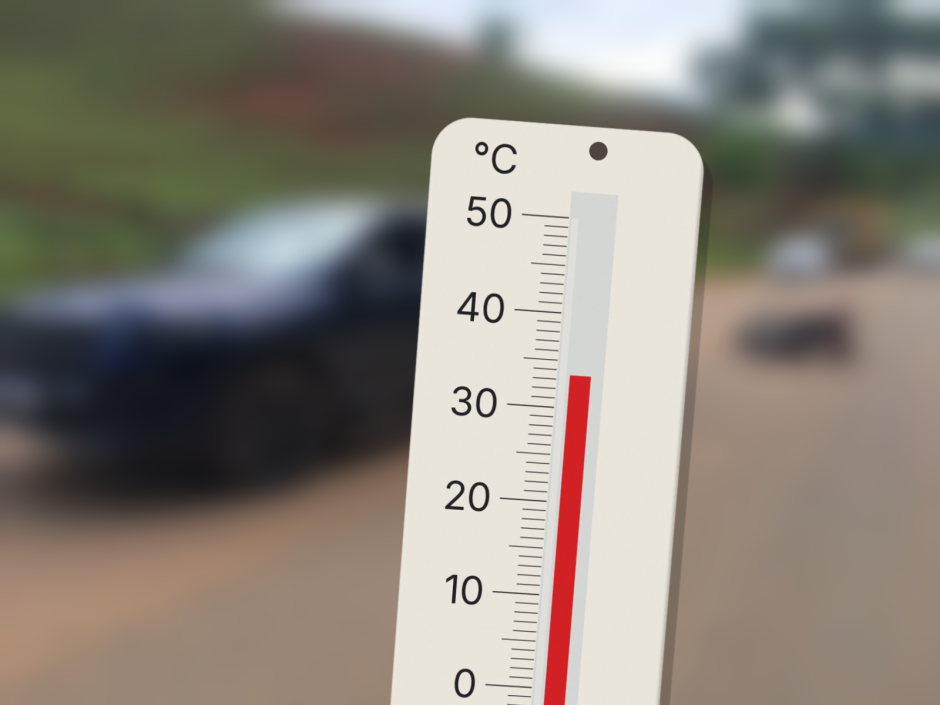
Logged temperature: 33.5 °C
